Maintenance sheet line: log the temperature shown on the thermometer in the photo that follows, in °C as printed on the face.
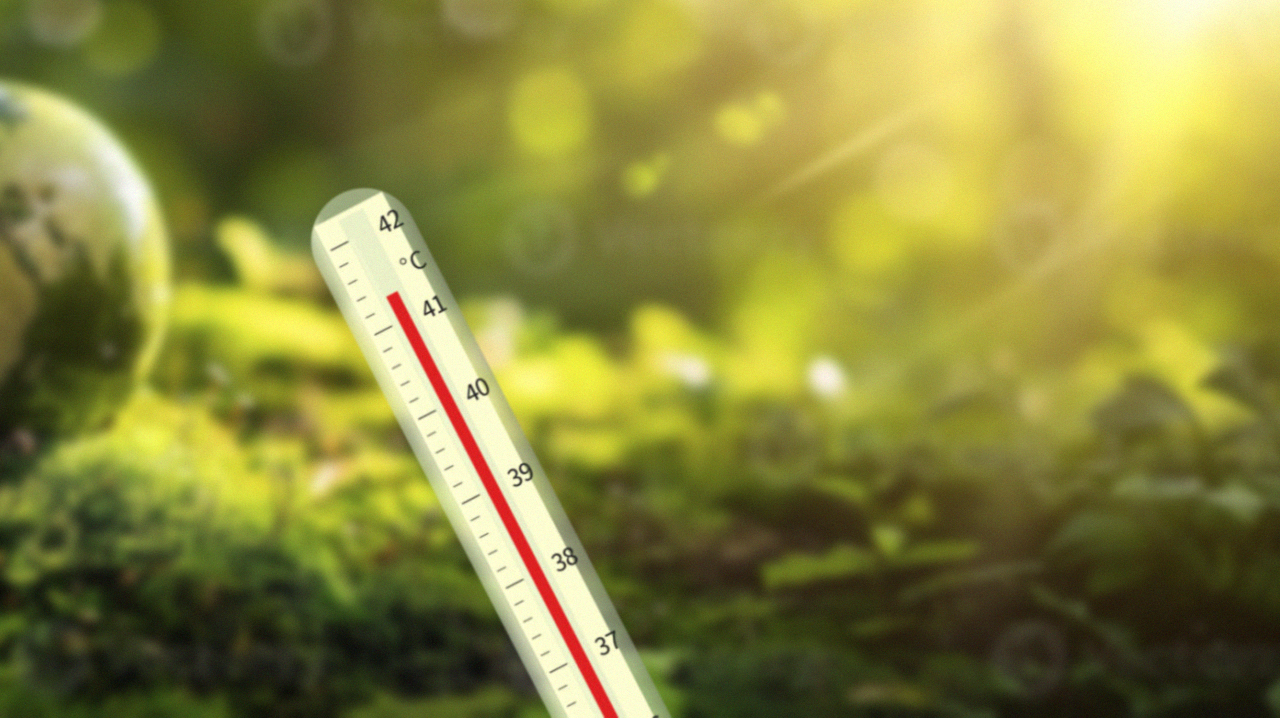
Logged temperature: 41.3 °C
